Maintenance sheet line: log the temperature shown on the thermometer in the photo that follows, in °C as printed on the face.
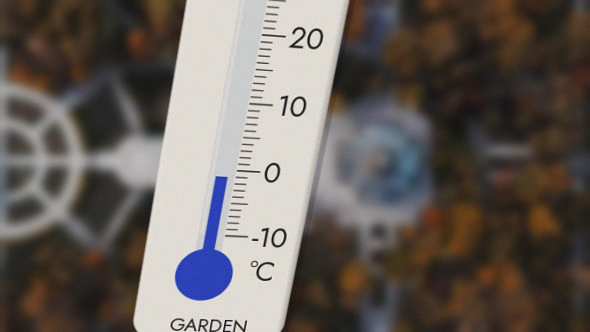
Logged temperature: -1 °C
